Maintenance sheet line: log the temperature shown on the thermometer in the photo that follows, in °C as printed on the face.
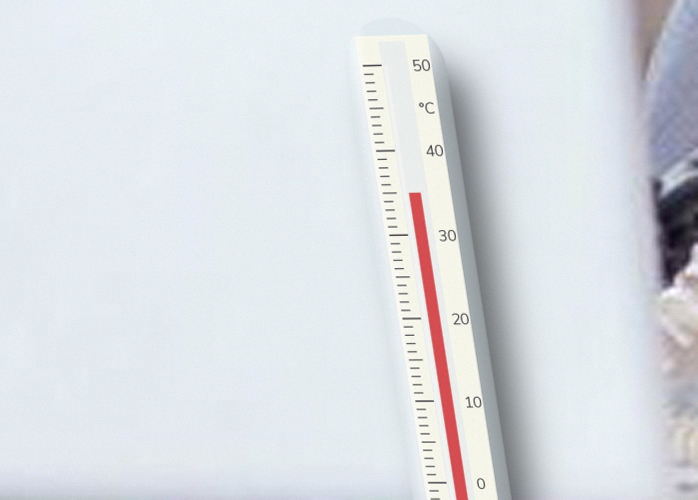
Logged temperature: 35 °C
